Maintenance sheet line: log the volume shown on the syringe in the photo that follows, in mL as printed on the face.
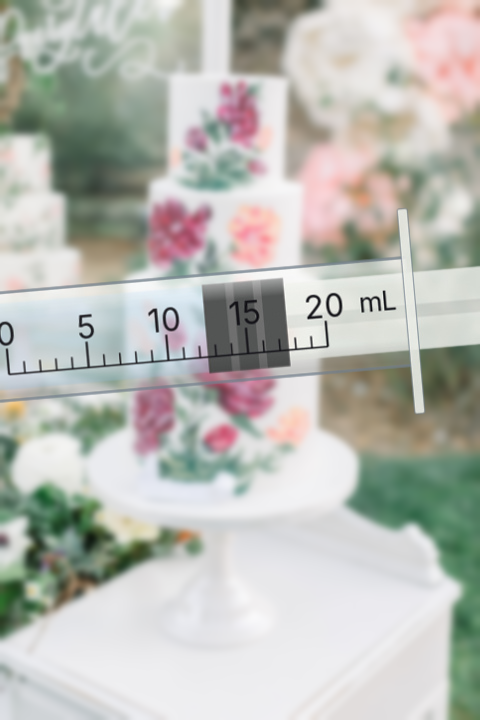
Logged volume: 12.5 mL
